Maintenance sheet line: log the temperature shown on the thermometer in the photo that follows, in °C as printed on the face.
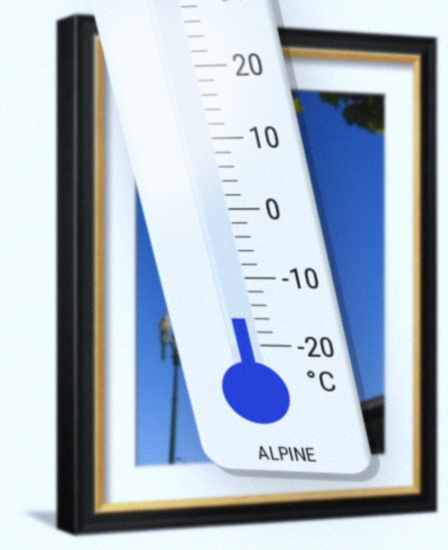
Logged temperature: -16 °C
